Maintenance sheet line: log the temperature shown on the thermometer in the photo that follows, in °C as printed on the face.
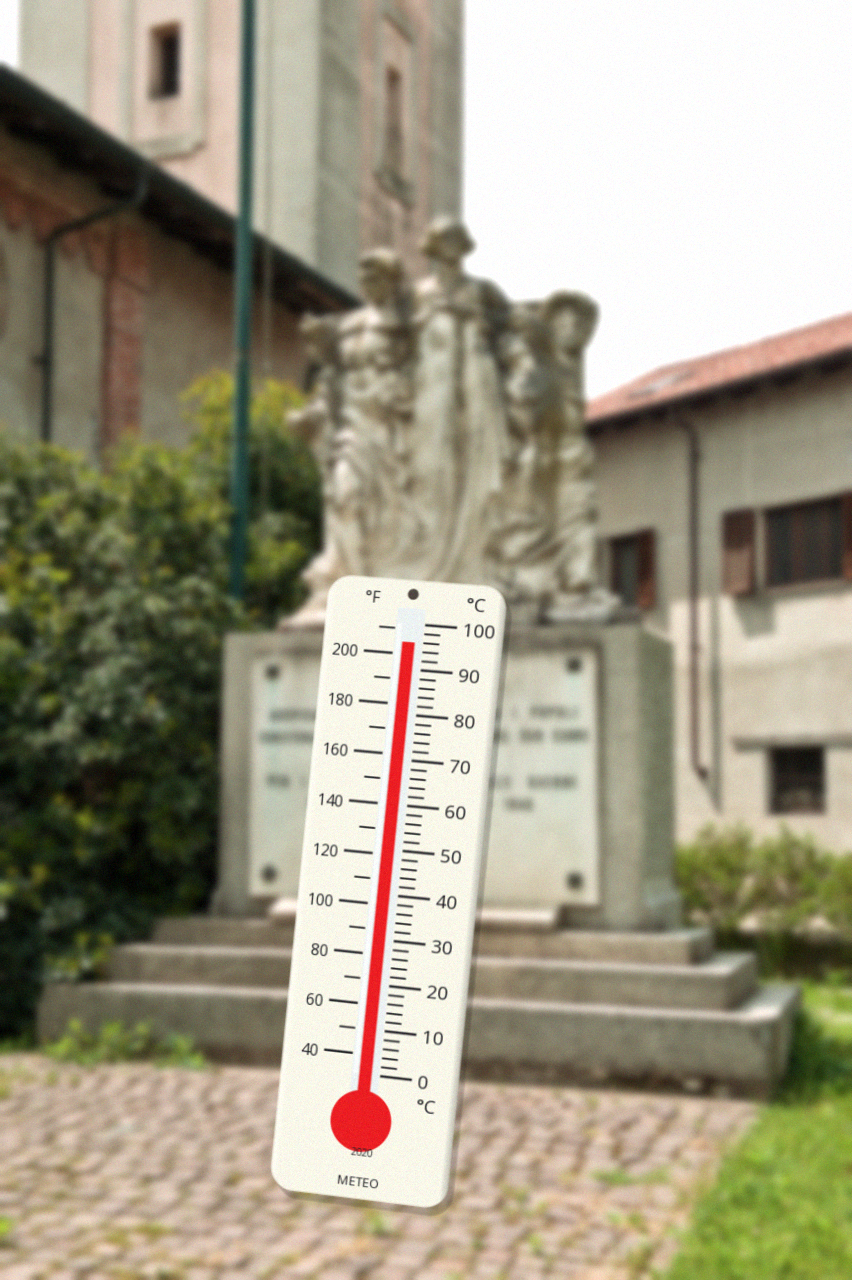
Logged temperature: 96 °C
